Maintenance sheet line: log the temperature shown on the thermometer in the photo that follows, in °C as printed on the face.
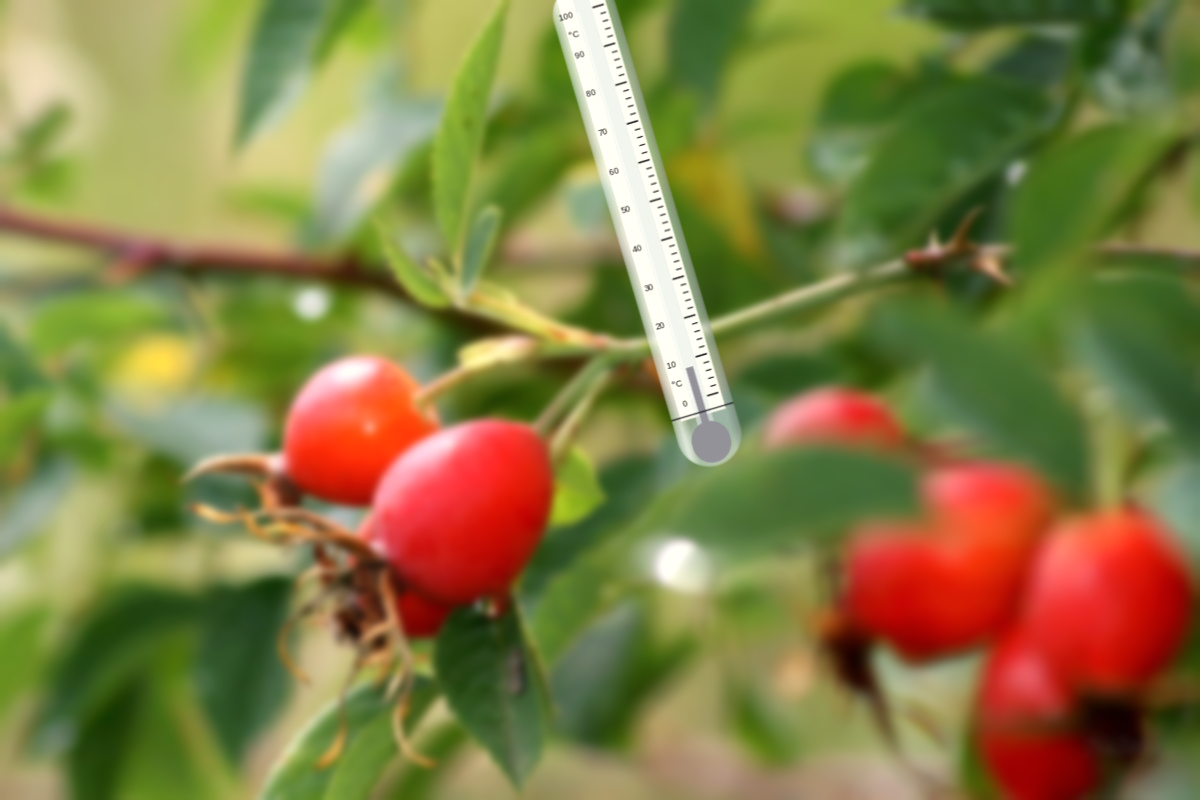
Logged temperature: 8 °C
